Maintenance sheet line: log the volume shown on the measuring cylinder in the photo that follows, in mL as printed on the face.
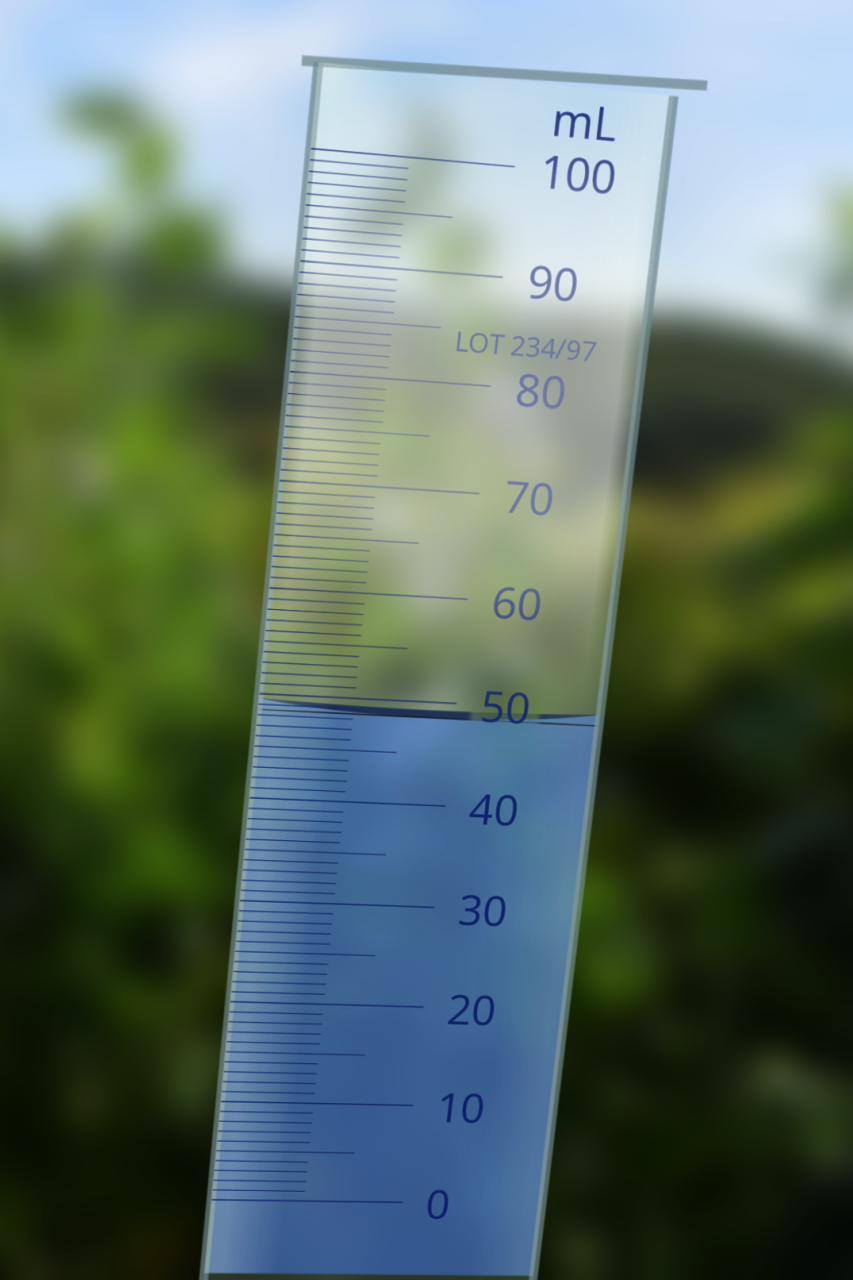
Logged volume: 48.5 mL
